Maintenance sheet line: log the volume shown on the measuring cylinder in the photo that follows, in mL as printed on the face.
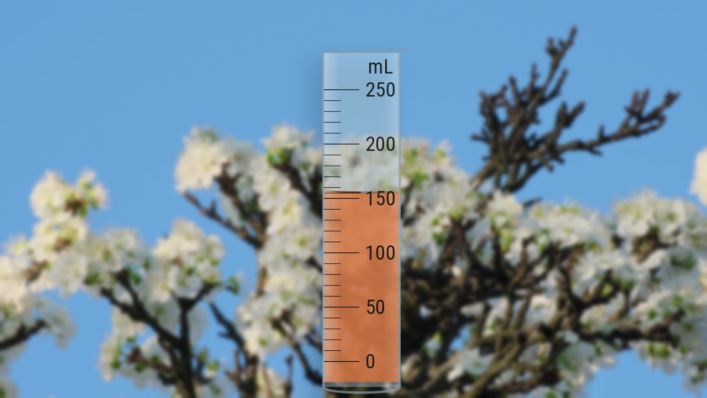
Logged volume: 155 mL
